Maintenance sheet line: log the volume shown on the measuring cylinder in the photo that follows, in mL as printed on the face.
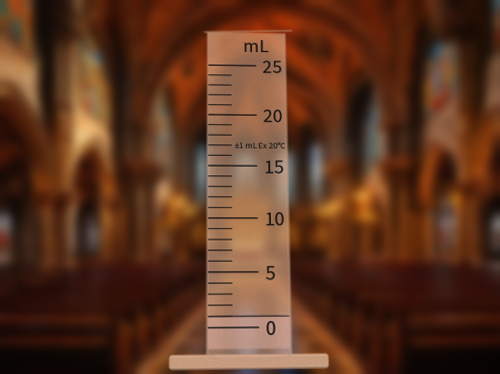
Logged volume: 1 mL
